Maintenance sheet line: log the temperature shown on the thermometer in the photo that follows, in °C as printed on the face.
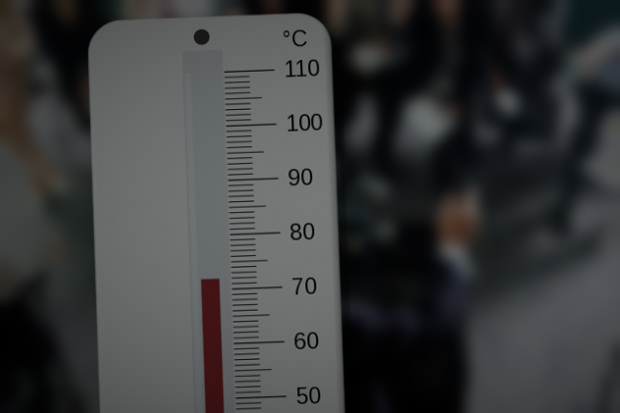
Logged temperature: 72 °C
